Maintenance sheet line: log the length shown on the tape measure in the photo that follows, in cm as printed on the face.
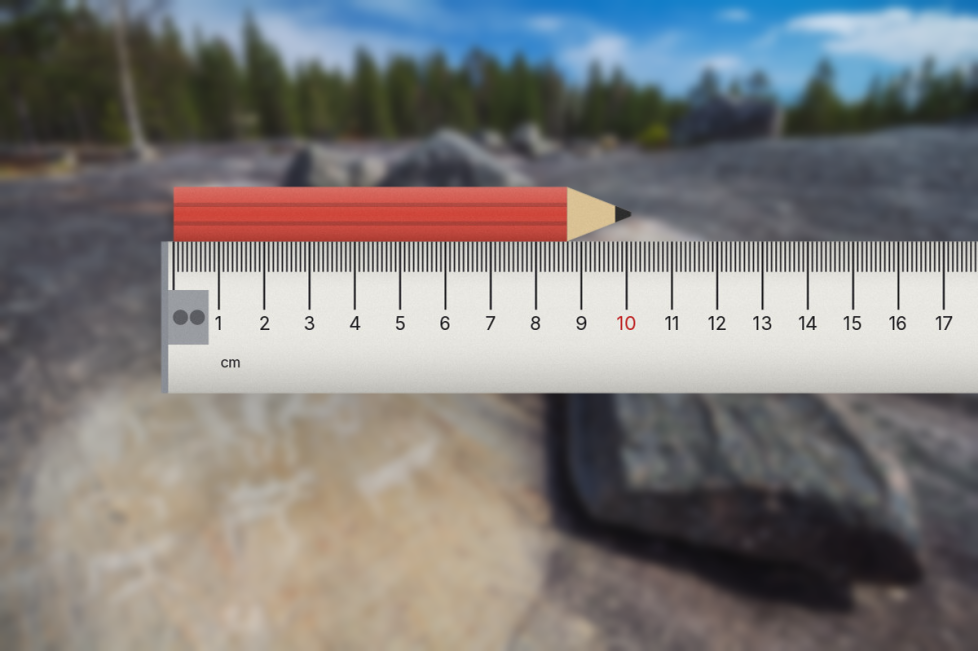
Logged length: 10.1 cm
